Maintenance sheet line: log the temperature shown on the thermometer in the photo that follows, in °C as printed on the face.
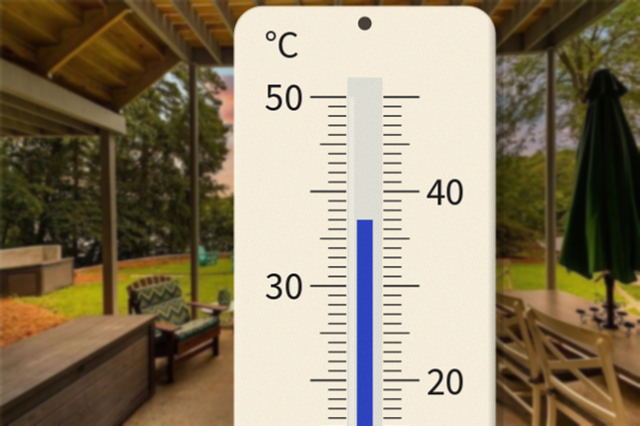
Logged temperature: 37 °C
